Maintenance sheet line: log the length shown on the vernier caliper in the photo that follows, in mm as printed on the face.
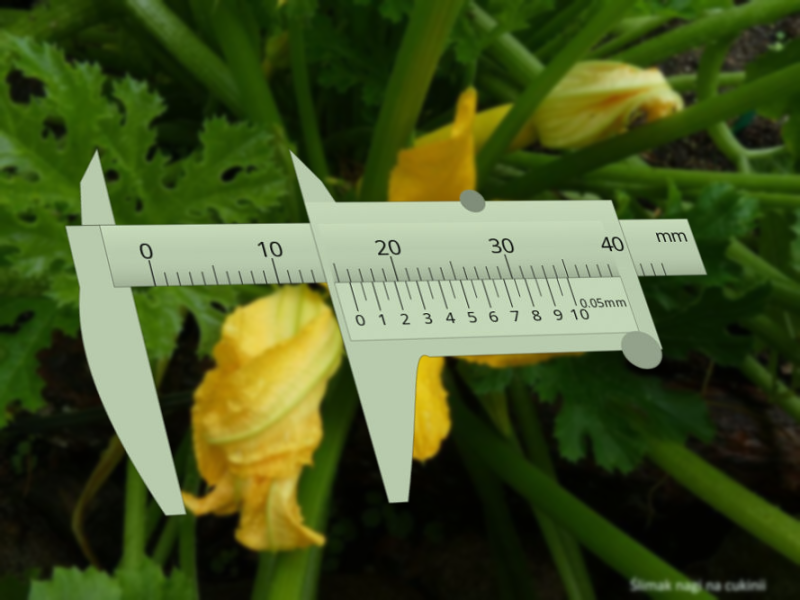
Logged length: 15.9 mm
